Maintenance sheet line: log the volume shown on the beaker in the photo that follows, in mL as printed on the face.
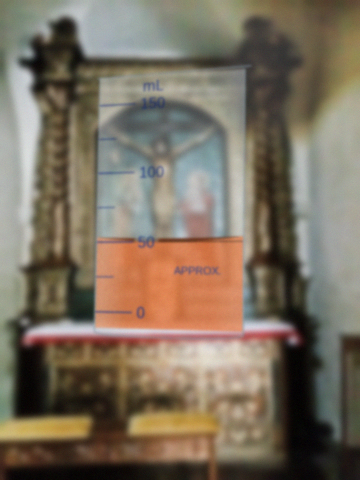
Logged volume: 50 mL
